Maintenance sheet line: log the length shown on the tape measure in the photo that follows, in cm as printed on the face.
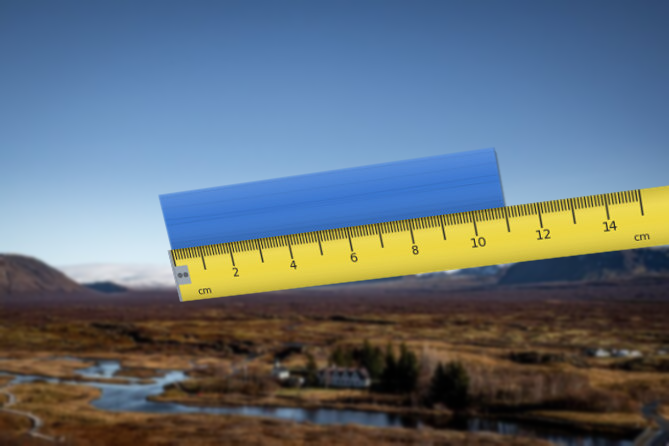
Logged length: 11 cm
